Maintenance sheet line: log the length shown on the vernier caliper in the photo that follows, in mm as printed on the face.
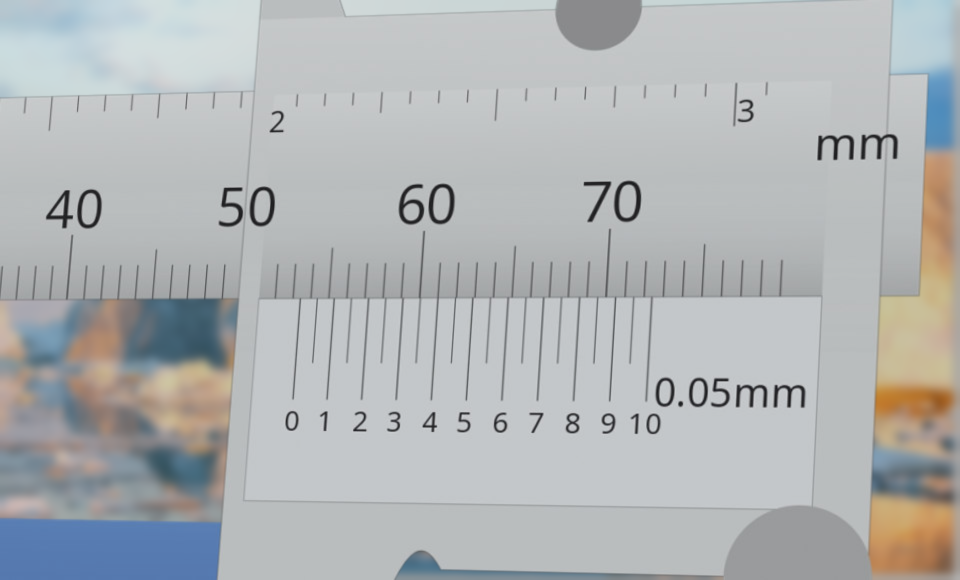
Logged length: 53.4 mm
